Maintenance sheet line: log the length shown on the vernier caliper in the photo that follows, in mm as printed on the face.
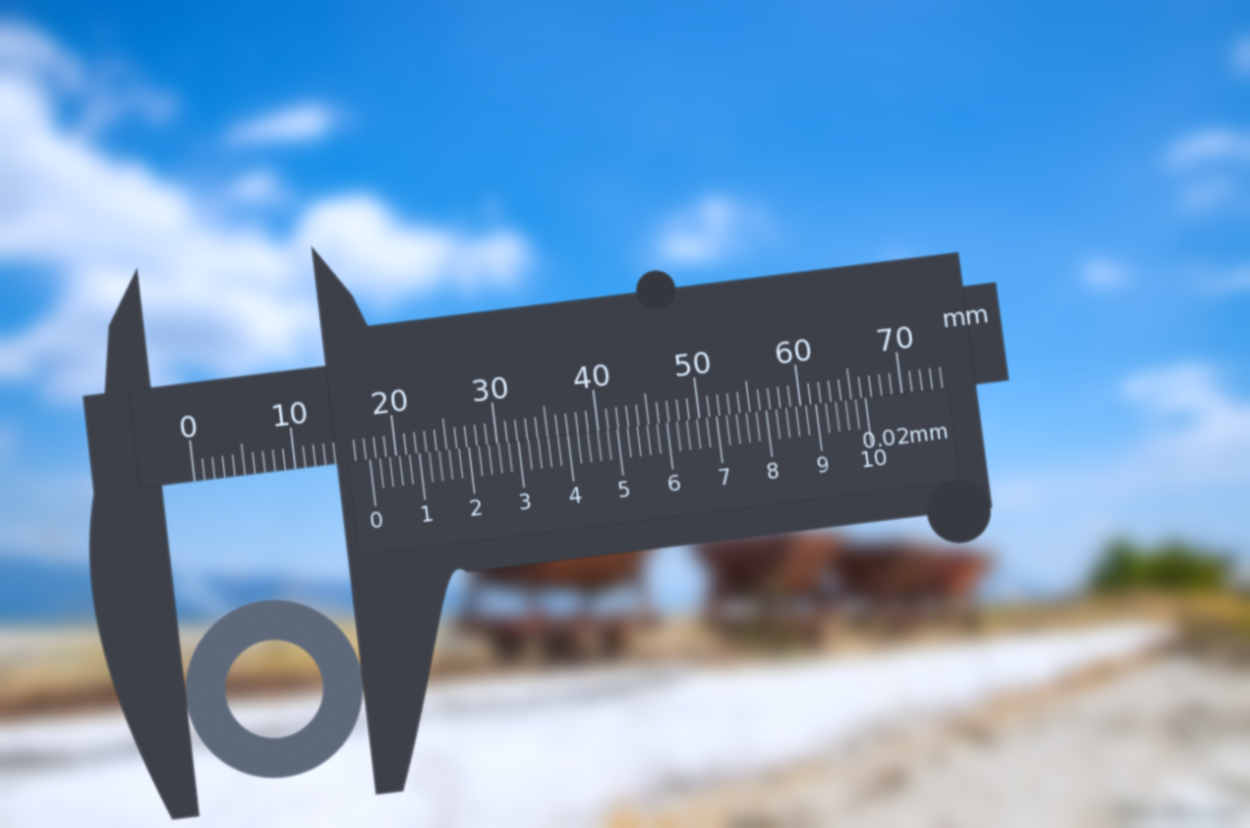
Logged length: 17.4 mm
